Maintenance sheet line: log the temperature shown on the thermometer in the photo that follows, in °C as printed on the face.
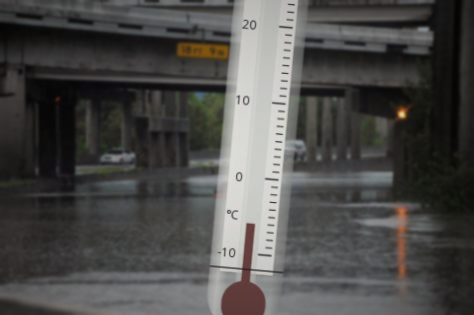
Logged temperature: -6 °C
